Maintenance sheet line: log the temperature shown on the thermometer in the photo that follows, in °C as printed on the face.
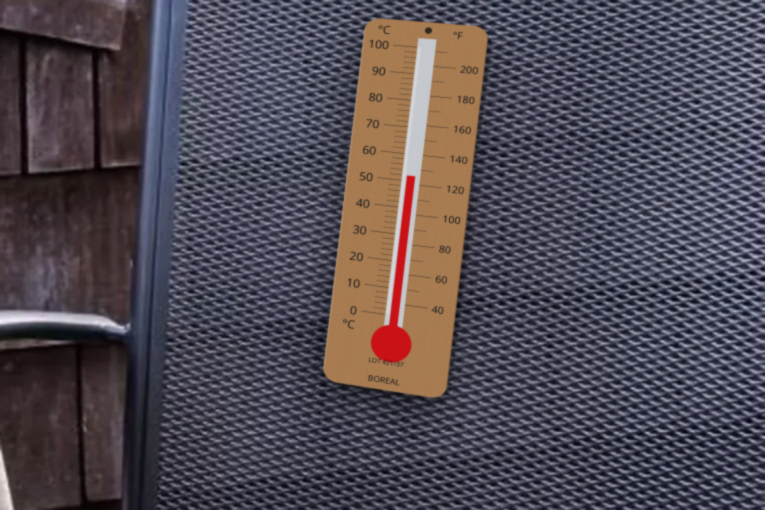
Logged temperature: 52 °C
